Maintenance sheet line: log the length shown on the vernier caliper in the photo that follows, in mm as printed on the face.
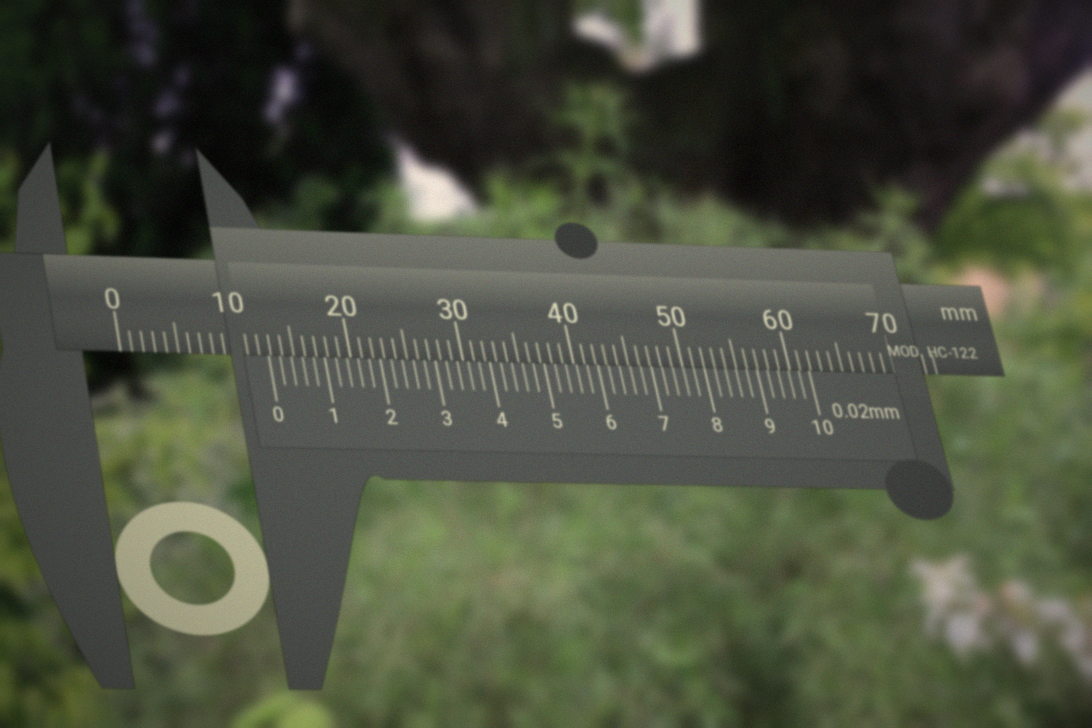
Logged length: 12.8 mm
